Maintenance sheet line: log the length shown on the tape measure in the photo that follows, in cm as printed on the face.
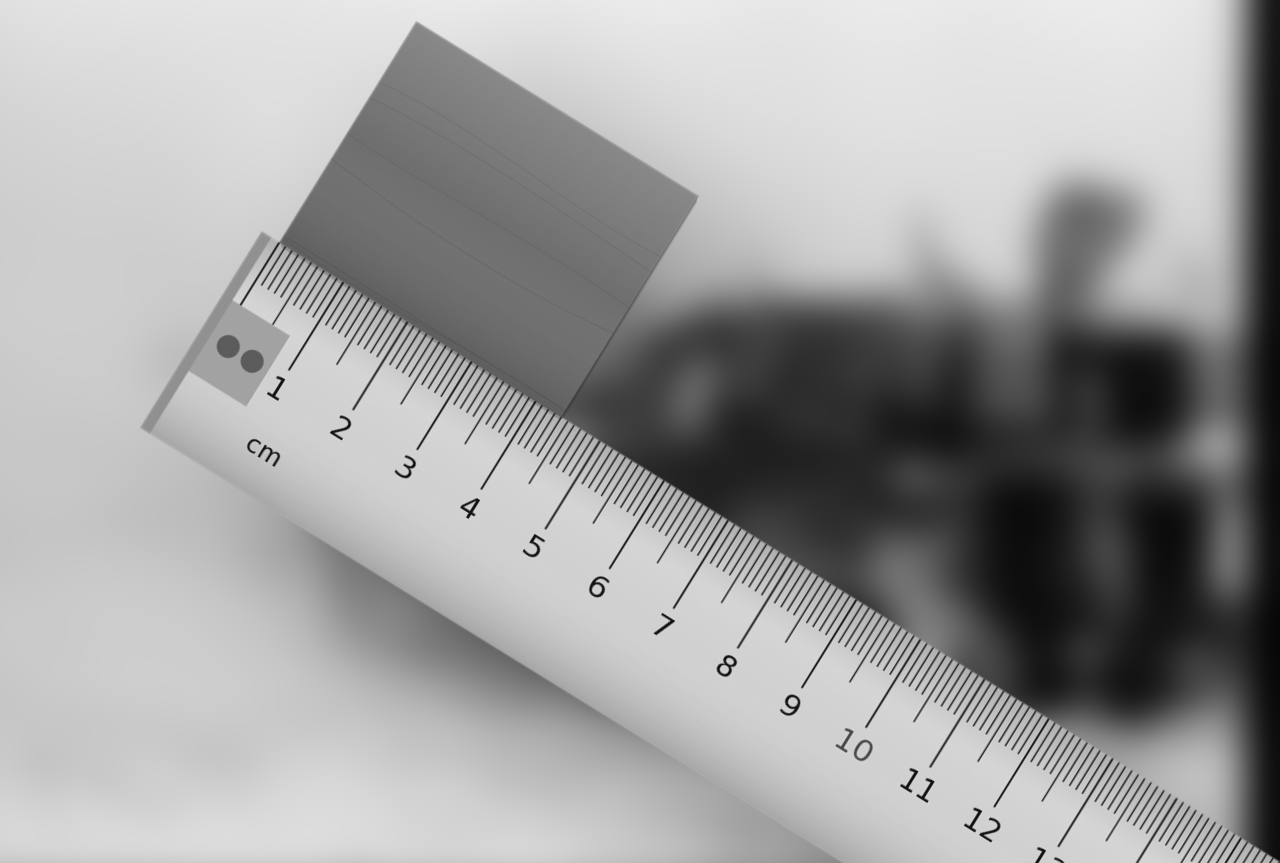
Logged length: 4.4 cm
